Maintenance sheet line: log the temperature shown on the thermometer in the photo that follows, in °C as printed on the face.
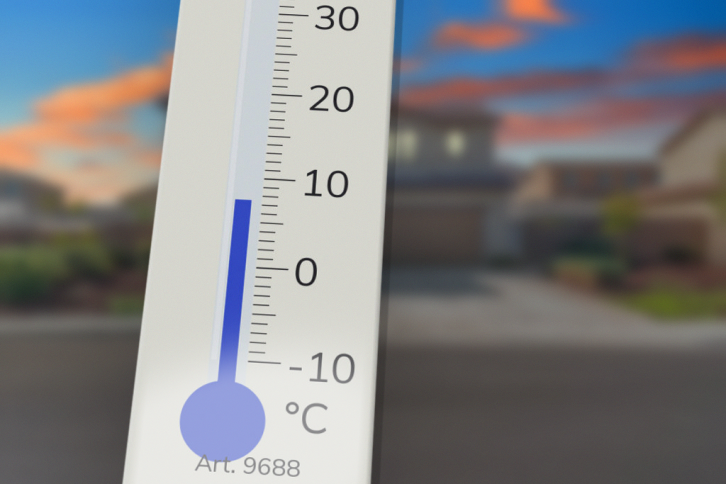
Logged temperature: 7.5 °C
